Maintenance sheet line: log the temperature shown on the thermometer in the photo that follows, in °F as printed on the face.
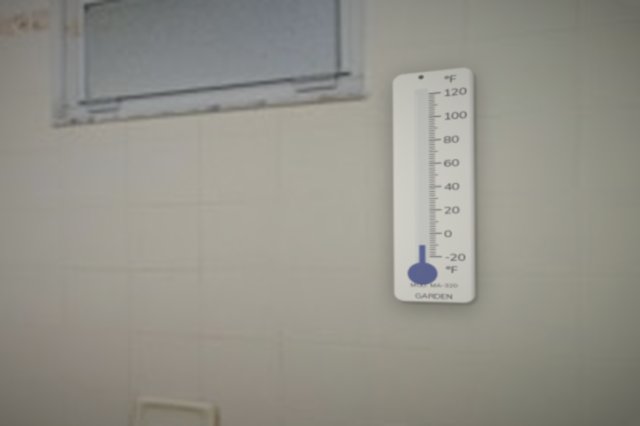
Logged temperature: -10 °F
